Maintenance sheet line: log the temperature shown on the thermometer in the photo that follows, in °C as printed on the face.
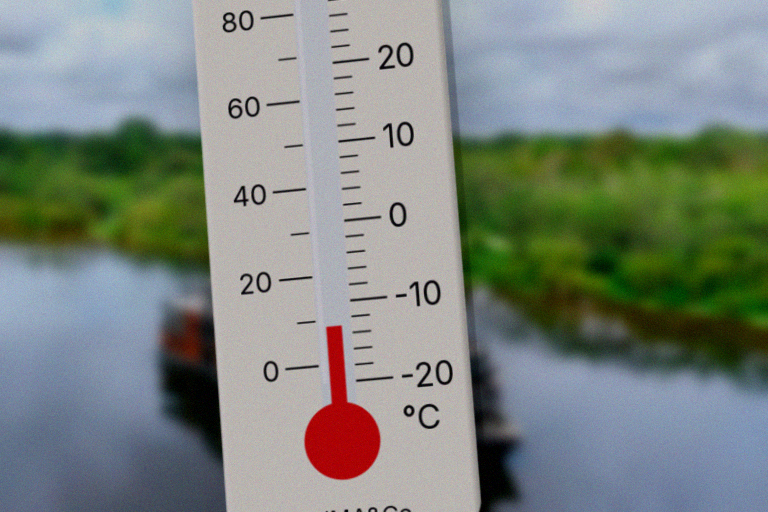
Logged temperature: -13 °C
